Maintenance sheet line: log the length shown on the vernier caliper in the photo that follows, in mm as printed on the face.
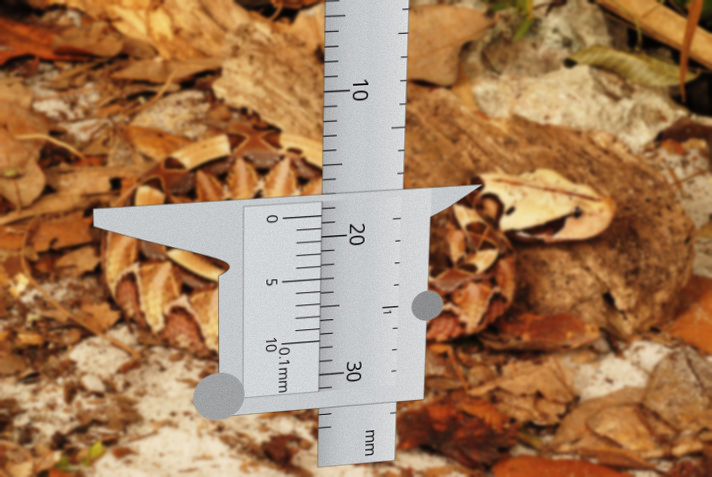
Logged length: 18.5 mm
